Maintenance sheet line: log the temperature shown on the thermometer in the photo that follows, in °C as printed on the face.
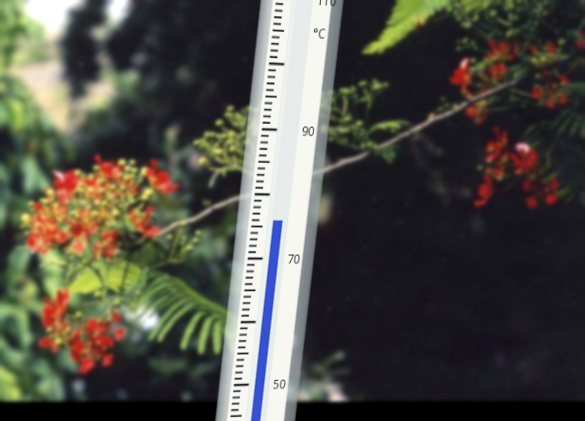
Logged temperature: 76 °C
